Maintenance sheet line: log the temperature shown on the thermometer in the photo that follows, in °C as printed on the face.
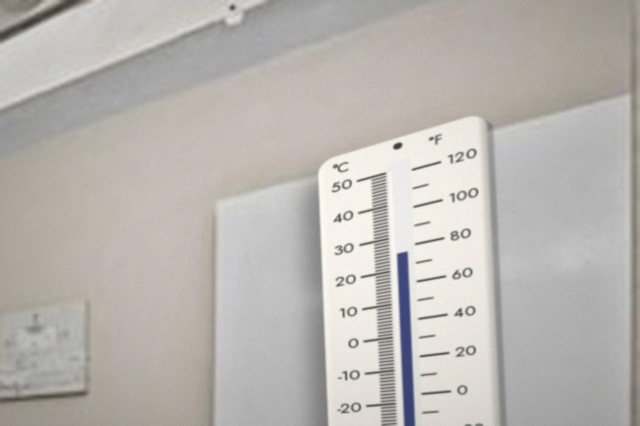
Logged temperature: 25 °C
